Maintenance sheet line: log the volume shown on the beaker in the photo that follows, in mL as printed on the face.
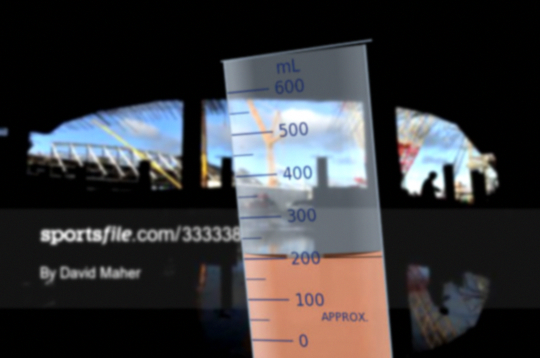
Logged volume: 200 mL
